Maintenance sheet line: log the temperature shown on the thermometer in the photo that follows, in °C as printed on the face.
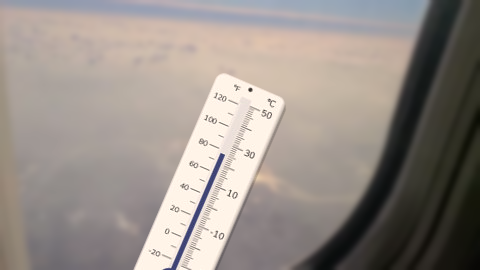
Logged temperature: 25 °C
